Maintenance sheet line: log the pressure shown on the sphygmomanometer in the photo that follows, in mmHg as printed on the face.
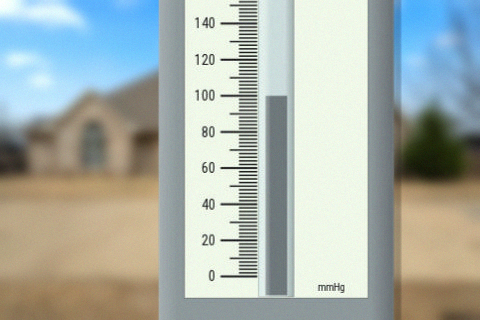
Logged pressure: 100 mmHg
